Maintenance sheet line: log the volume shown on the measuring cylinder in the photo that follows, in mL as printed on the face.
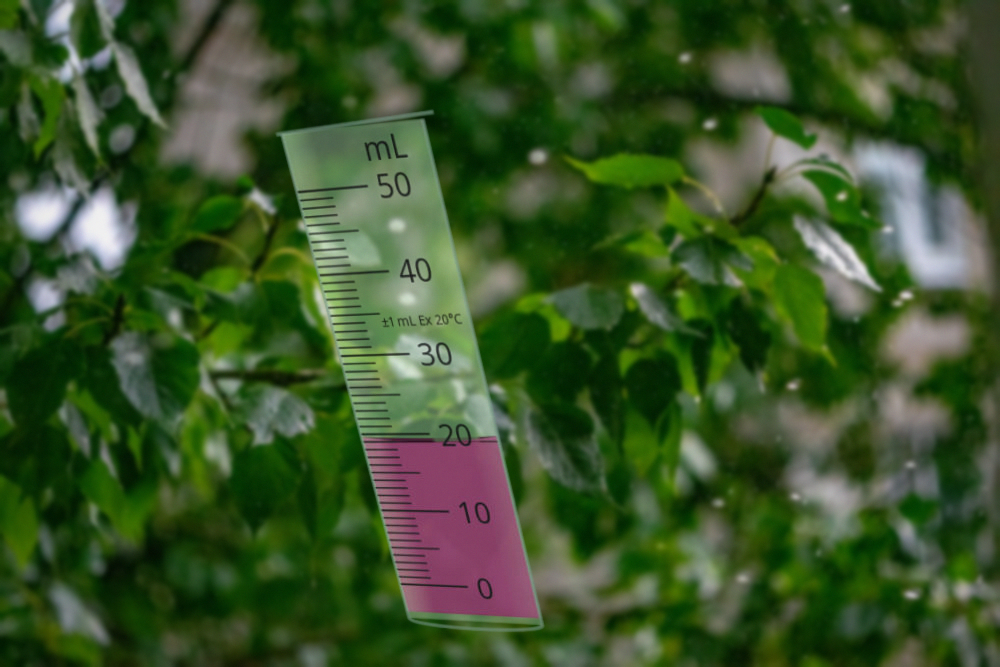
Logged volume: 19 mL
